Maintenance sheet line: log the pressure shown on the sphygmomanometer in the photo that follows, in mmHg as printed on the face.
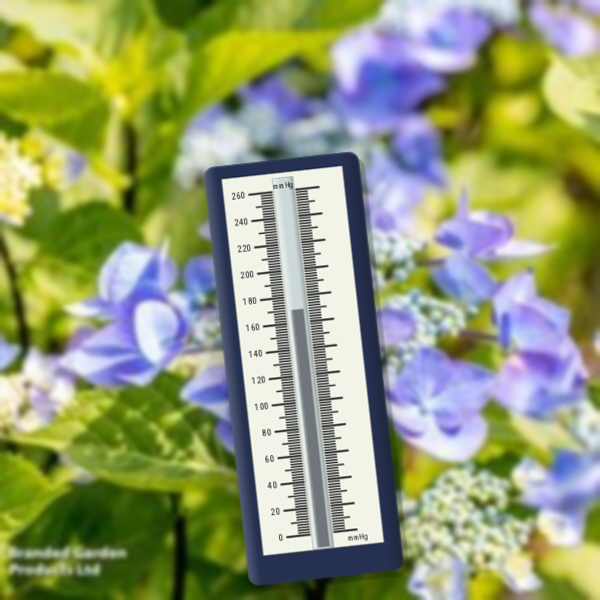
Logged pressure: 170 mmHg
